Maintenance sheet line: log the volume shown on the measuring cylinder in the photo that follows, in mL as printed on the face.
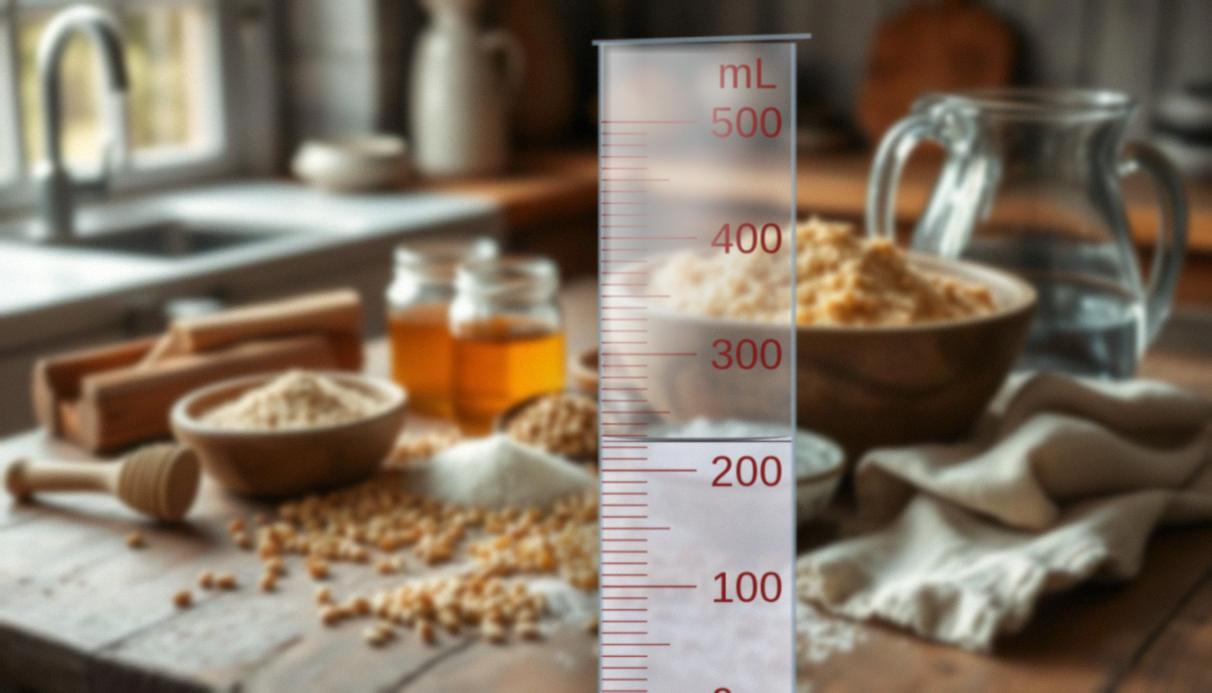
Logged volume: 225 mL
